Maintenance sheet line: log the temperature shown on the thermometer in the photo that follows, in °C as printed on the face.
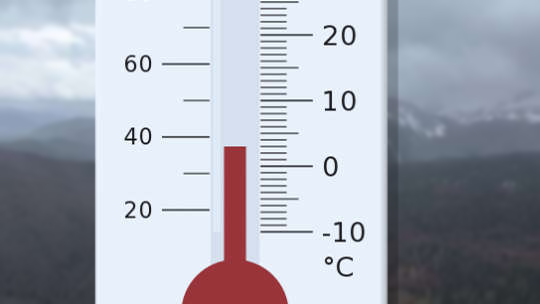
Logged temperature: 3 °C
